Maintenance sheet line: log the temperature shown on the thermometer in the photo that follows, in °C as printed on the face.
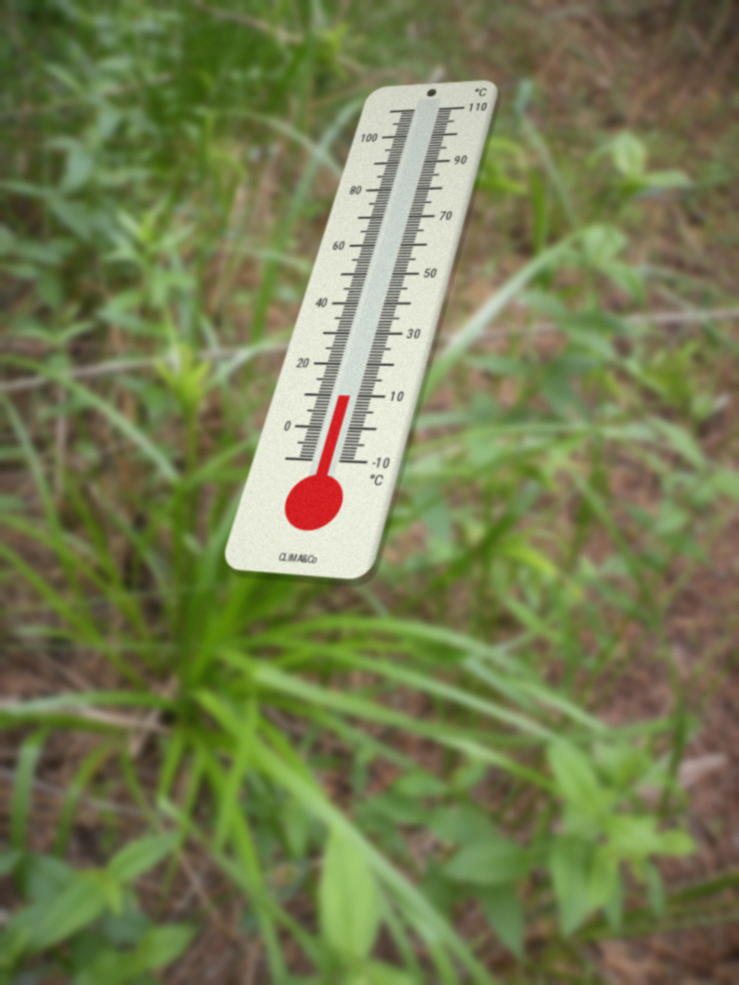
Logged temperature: 10 °C
